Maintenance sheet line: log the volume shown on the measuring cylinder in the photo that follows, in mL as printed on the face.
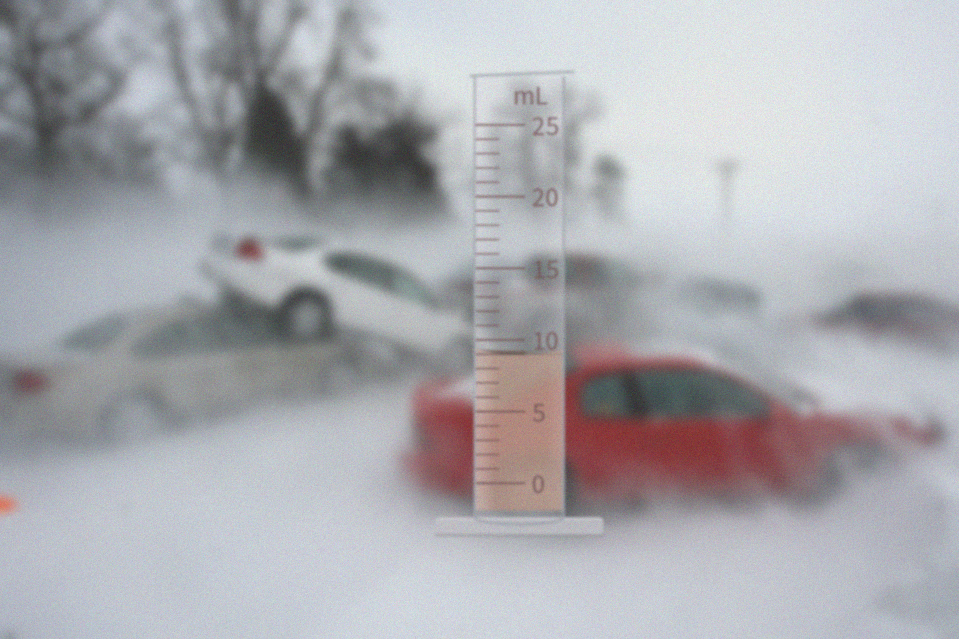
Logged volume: 9 mL
